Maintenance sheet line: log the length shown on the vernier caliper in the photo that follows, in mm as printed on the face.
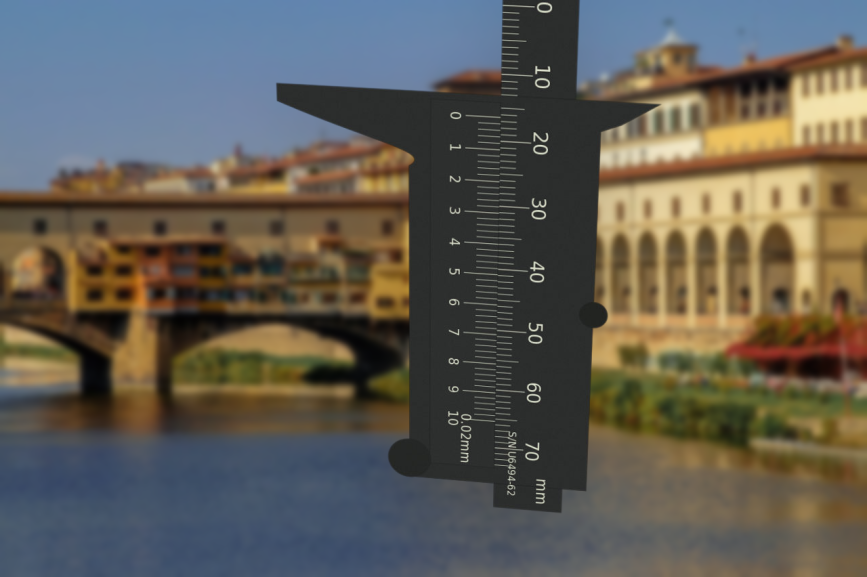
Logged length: 16.4 mm
